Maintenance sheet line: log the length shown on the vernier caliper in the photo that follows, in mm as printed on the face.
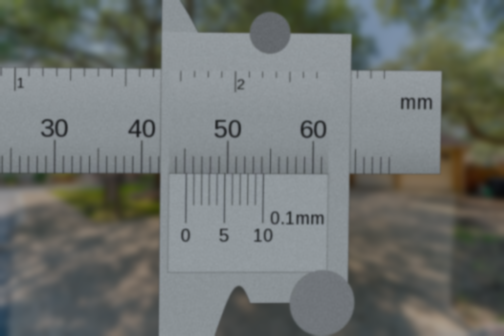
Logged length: 45.2 mm
